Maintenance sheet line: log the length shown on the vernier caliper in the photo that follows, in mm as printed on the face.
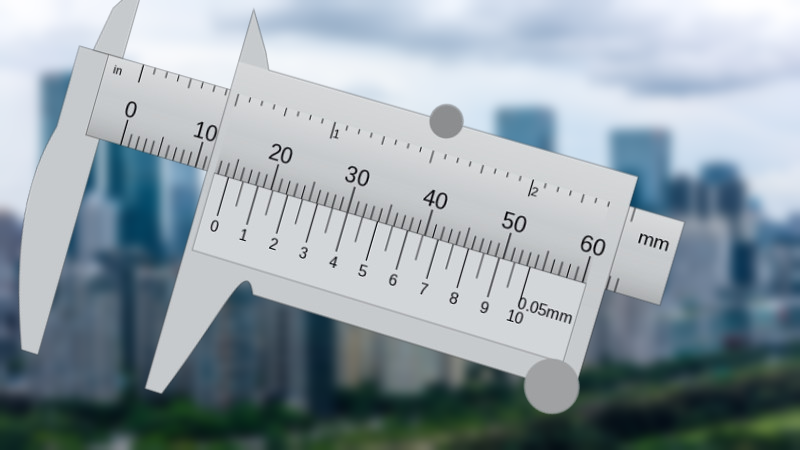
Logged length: 14.4 mm
